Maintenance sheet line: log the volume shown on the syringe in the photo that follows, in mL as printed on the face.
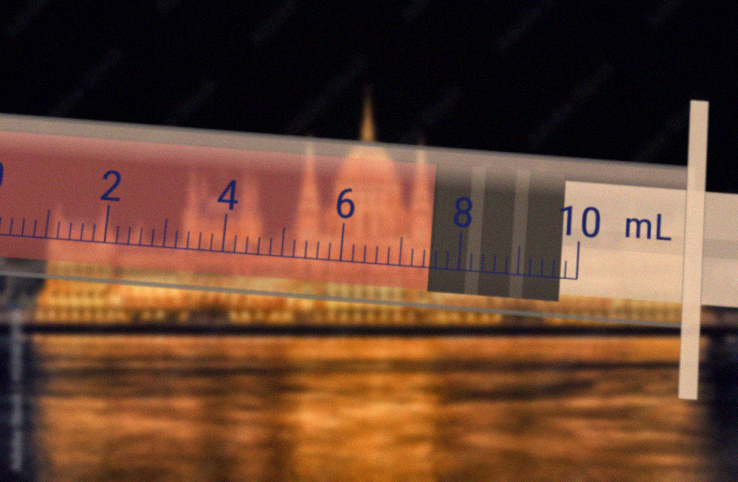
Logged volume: 7.5 mL
